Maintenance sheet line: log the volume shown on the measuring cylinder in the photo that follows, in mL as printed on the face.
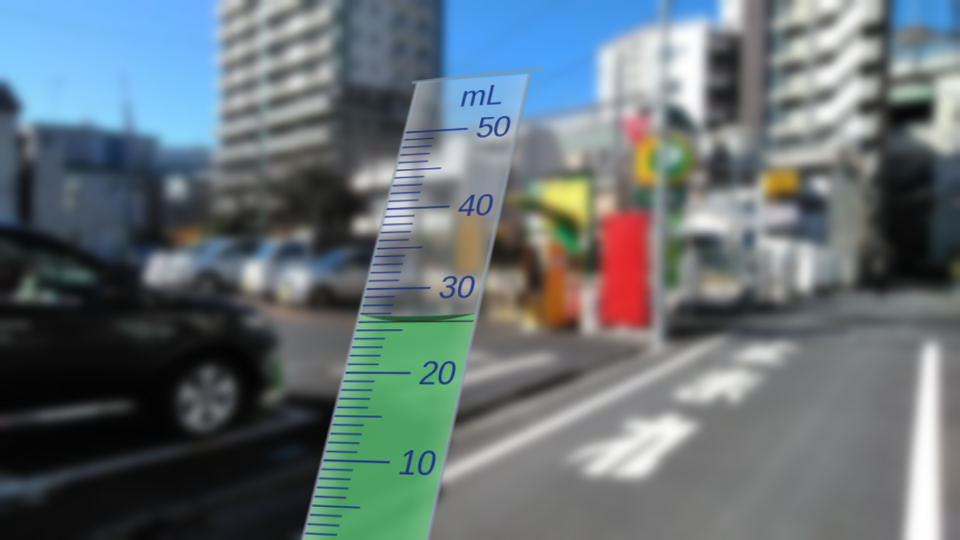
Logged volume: 26 mL
